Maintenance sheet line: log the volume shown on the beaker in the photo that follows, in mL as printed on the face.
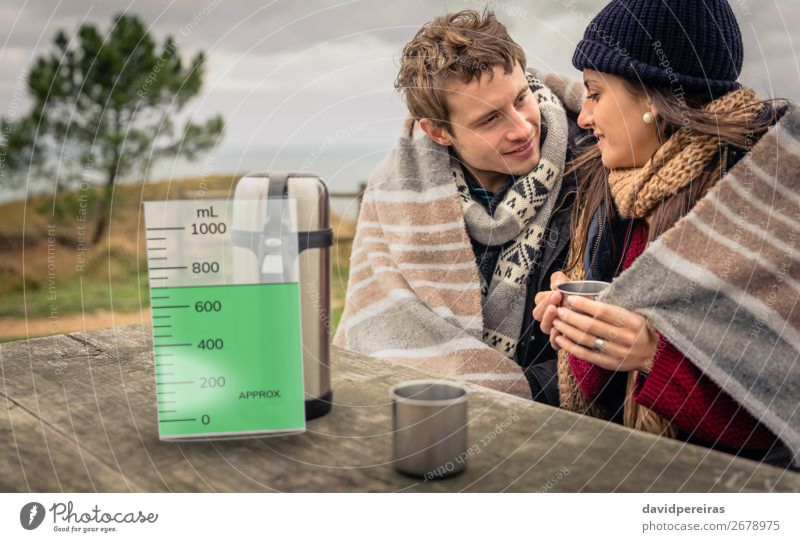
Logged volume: 700 mL
